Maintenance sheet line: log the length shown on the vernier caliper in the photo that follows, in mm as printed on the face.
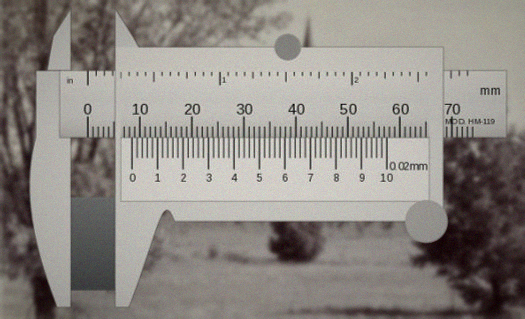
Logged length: 8.5 mm
